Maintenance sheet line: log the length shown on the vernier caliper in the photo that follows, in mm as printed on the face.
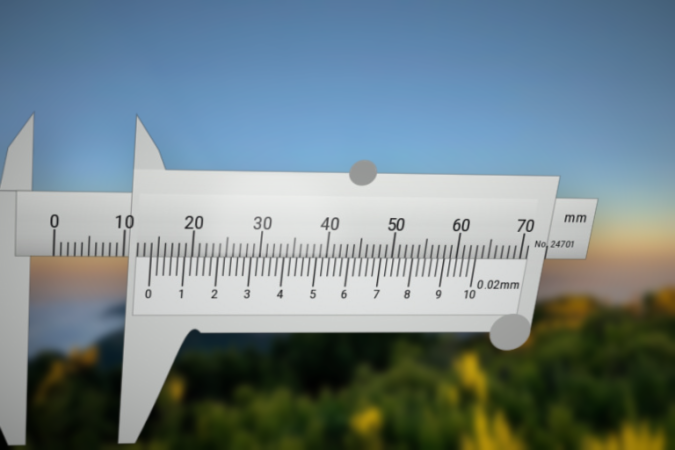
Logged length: 14.0 mm
